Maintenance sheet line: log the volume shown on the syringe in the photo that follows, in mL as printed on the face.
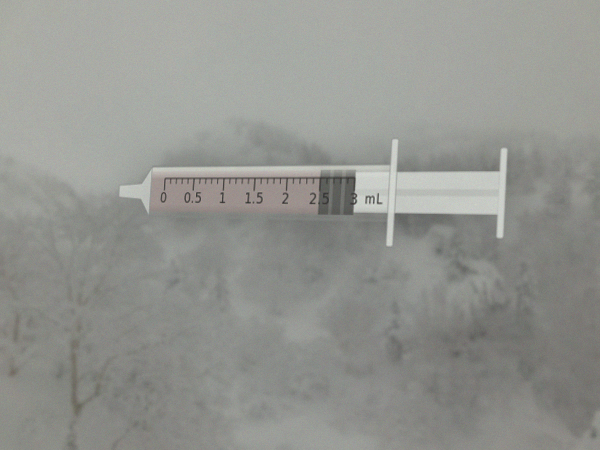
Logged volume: 2.5 mL
